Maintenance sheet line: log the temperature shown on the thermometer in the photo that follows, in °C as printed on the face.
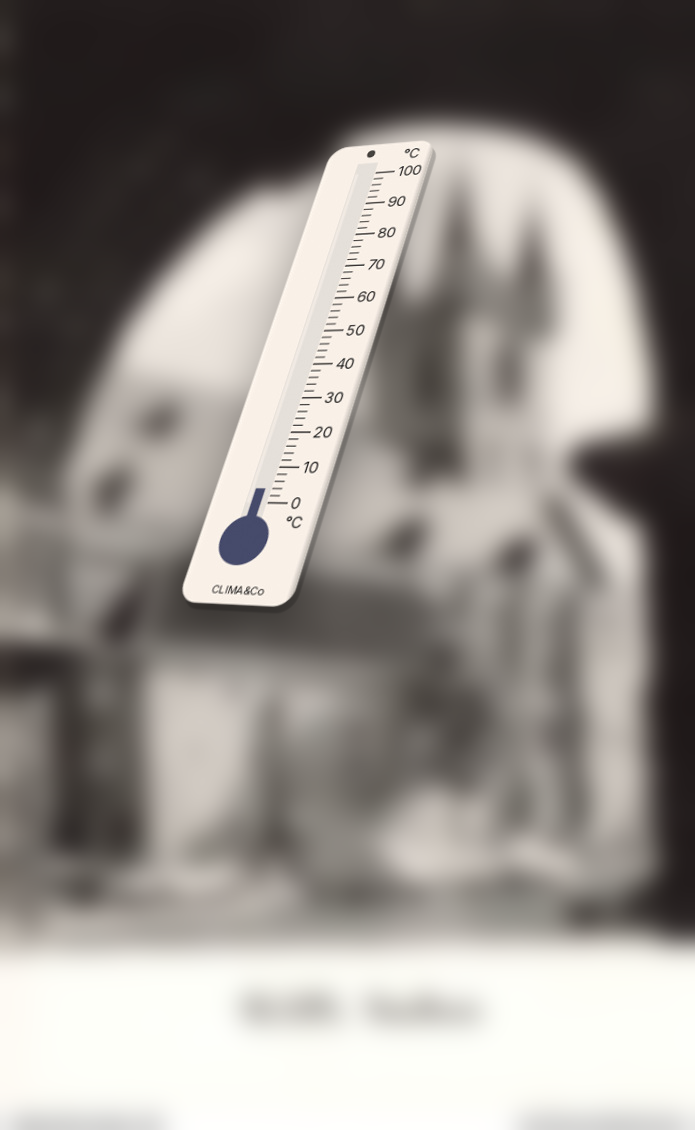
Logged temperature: 4 °C
